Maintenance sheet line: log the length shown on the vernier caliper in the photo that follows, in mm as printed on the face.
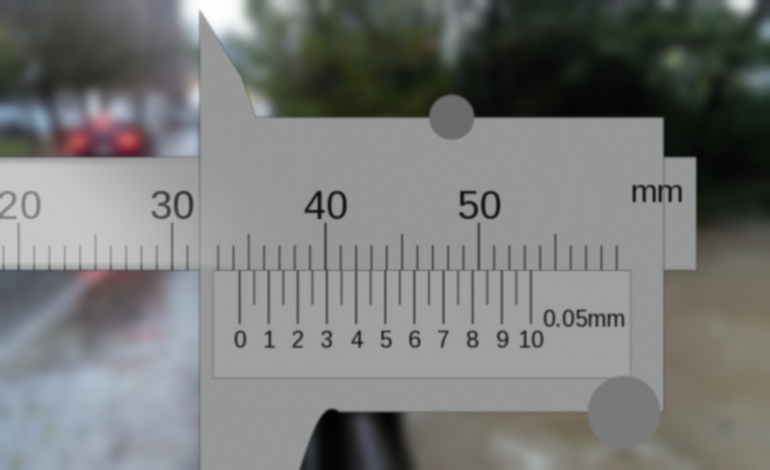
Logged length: 34.4 mm
